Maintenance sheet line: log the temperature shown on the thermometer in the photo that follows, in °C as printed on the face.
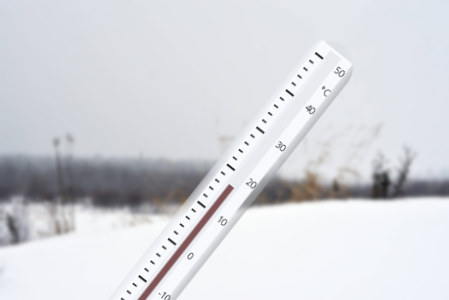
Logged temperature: 17 °C
